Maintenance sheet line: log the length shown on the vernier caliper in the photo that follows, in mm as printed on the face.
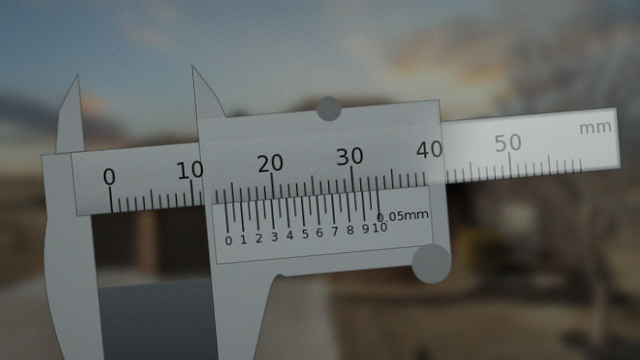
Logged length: 14.0 mm
